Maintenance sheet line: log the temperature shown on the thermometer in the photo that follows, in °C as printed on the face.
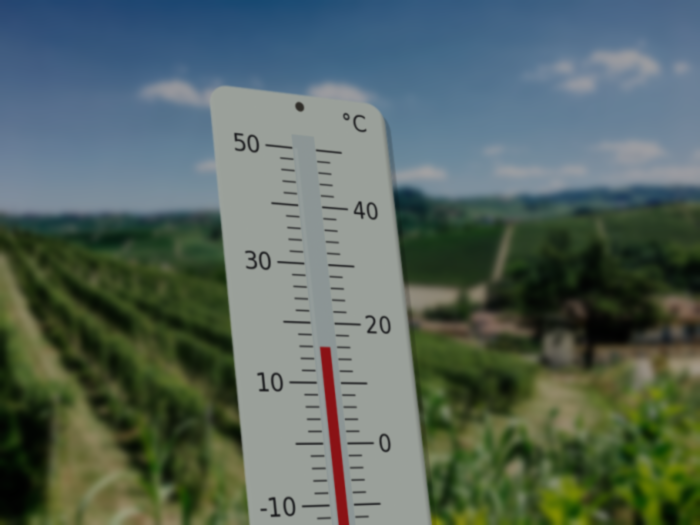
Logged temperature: 16 °C
